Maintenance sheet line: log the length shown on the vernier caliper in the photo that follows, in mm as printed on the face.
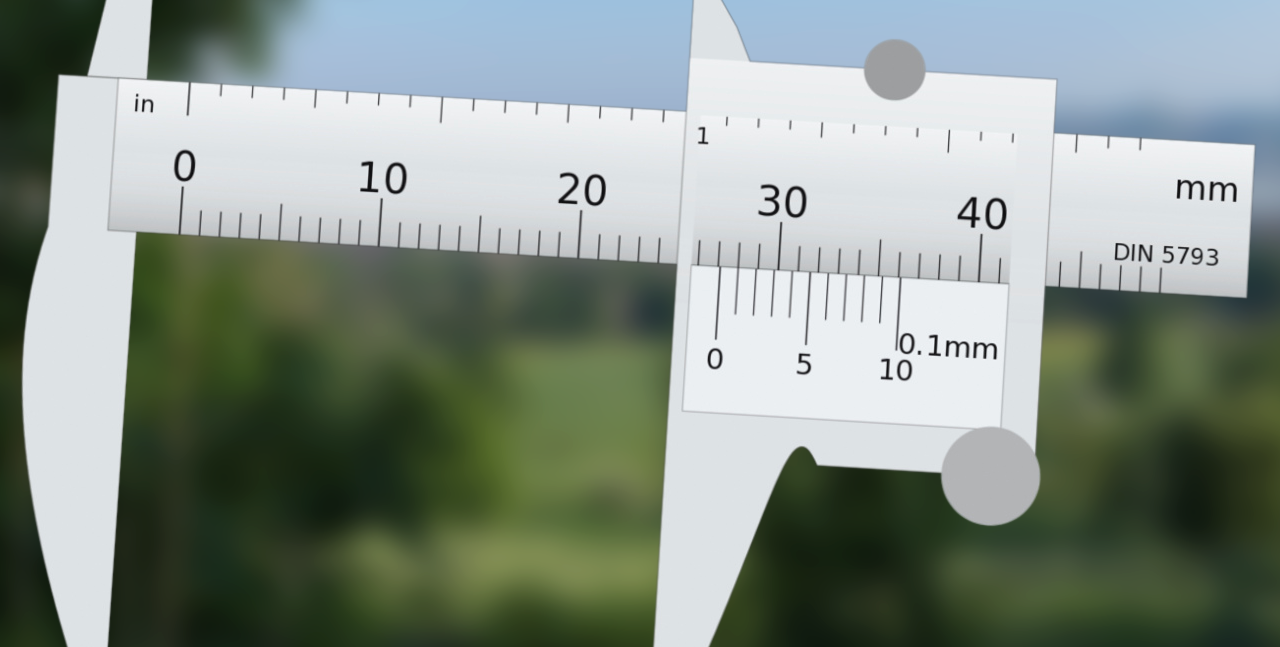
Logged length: 27.1 mm
